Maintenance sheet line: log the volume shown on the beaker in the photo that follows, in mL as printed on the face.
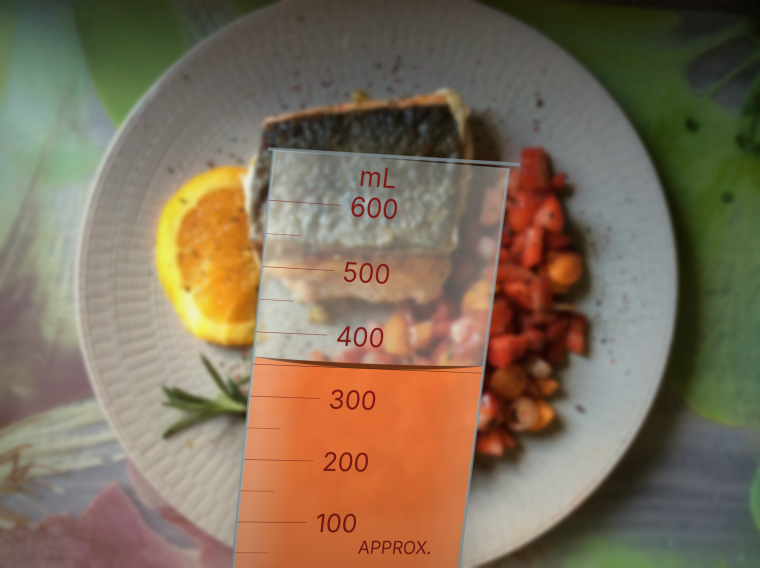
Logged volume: 350 mL
